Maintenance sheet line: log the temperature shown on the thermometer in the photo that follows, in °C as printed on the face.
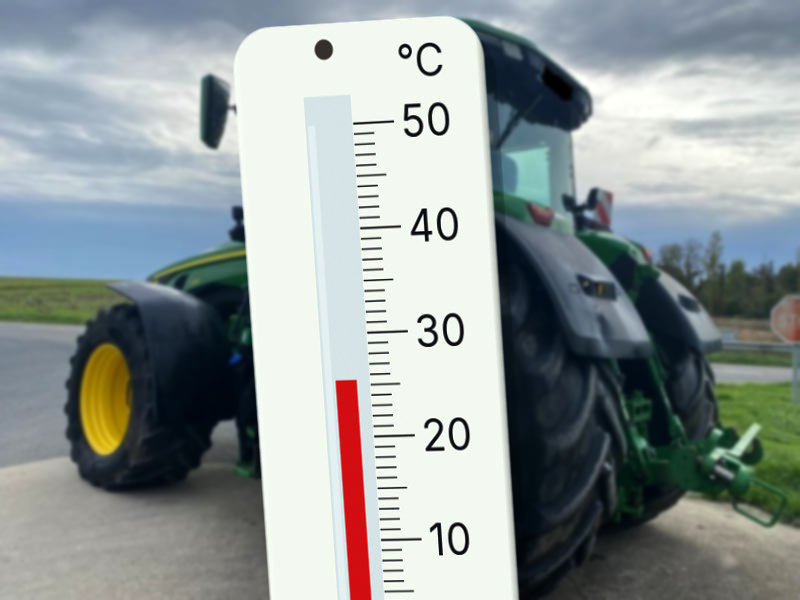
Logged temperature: 25.5 °C
